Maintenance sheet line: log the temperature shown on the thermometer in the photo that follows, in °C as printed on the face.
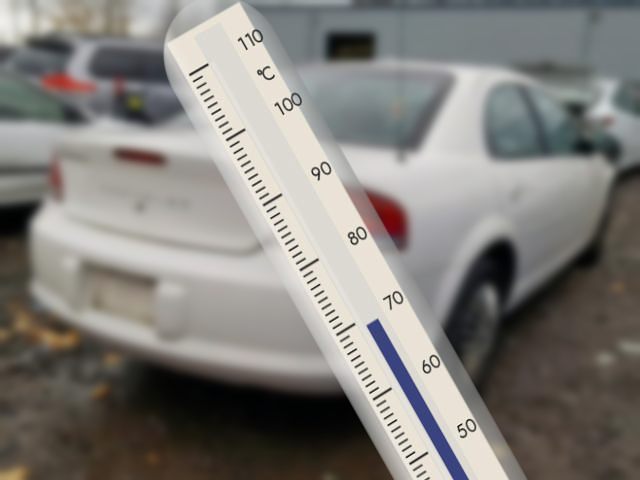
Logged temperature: 69 °C
